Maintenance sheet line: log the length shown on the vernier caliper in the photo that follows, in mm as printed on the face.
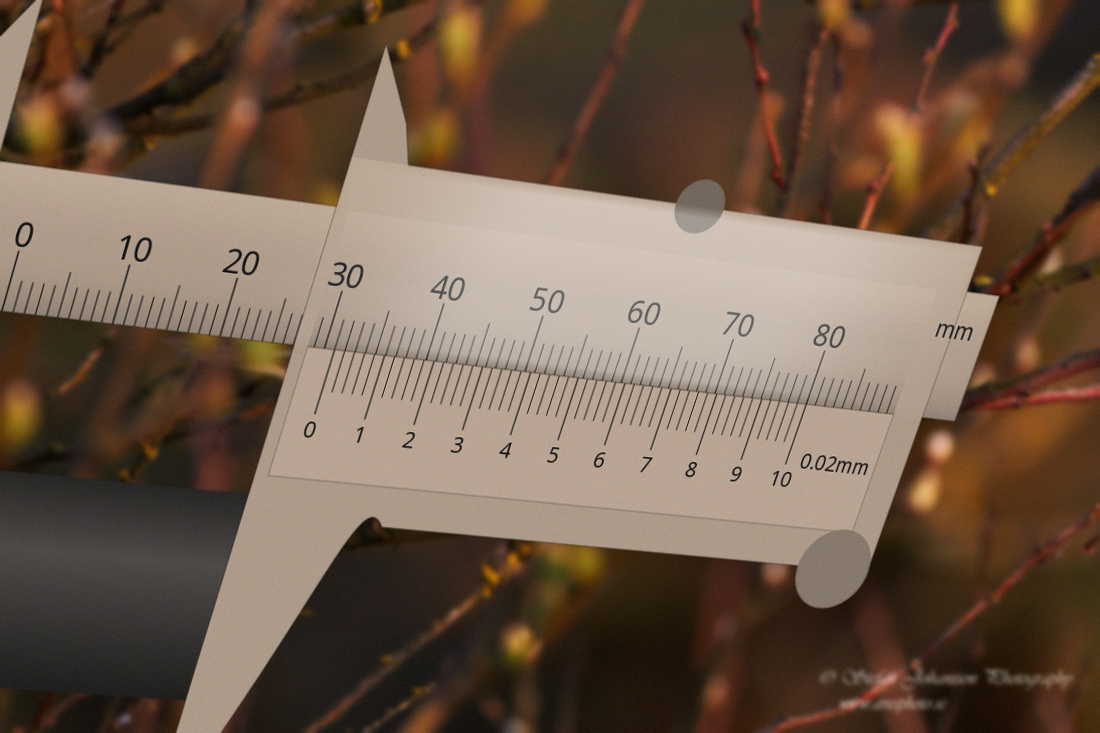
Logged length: 31.0 mm
